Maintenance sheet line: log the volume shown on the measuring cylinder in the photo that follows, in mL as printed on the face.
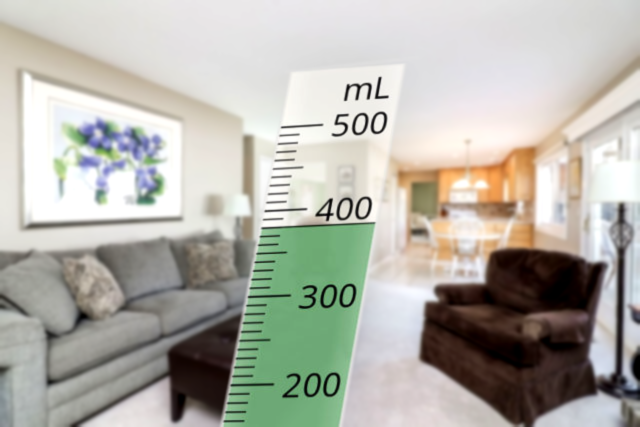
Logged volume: 380 mL
